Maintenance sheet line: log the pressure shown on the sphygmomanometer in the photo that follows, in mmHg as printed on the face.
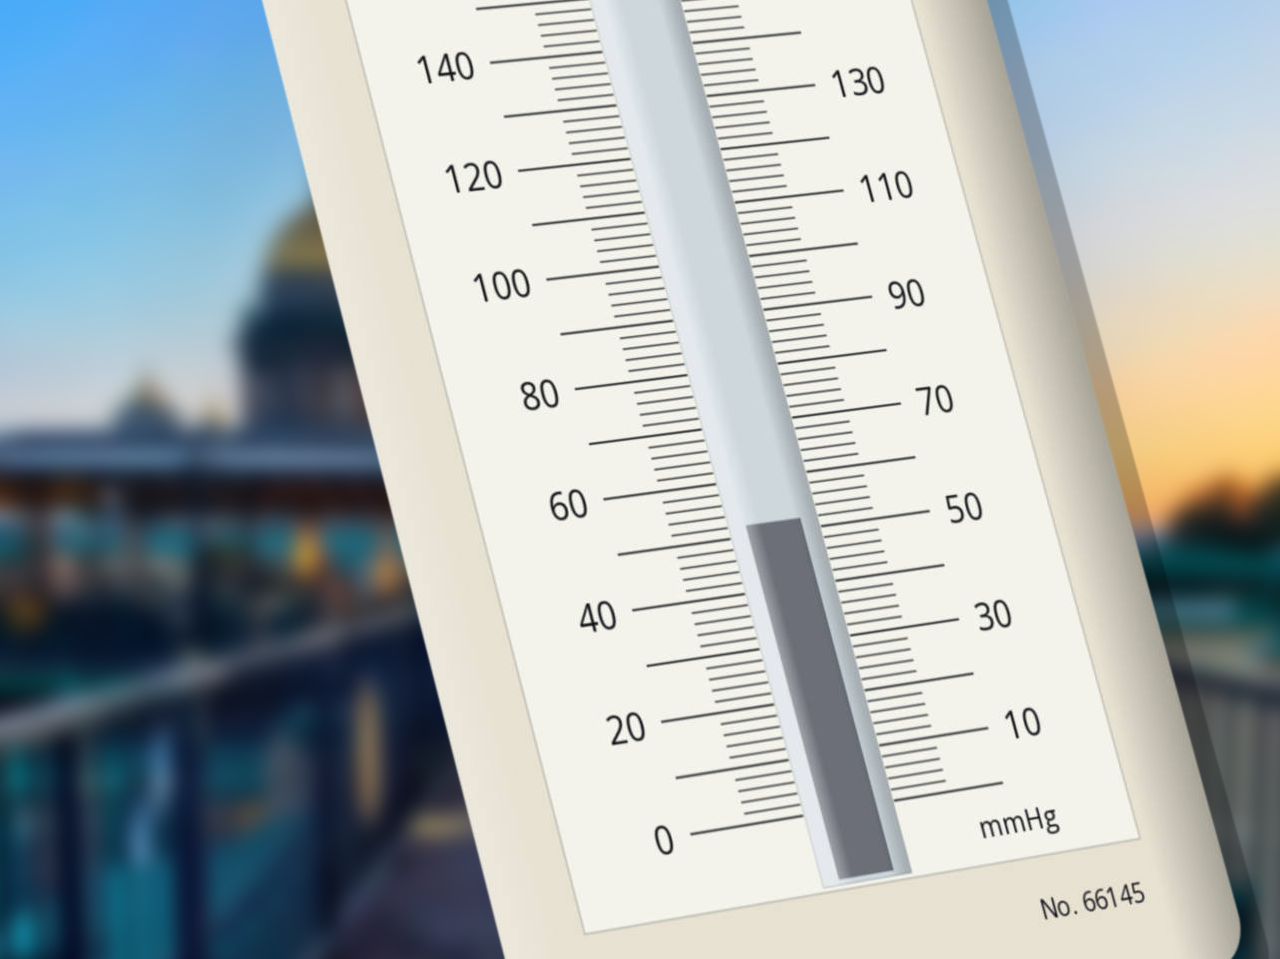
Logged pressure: 52 mmHg
